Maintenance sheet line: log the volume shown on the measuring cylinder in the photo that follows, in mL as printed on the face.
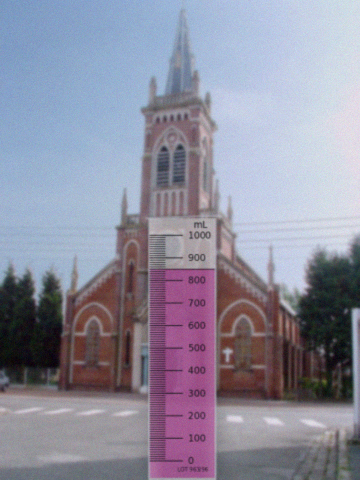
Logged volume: 850 mL
